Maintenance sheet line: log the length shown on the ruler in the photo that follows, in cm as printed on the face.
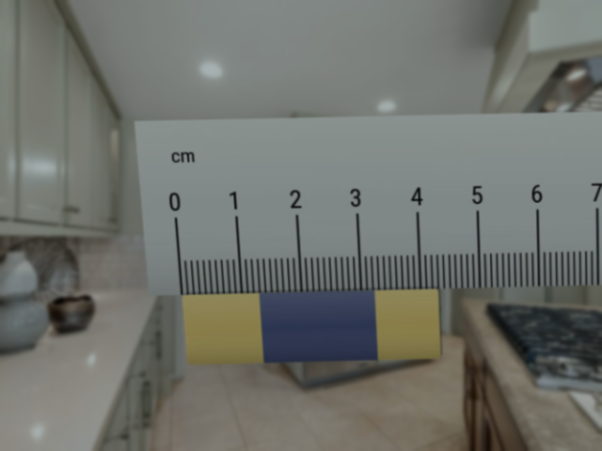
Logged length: 4.3 cm
